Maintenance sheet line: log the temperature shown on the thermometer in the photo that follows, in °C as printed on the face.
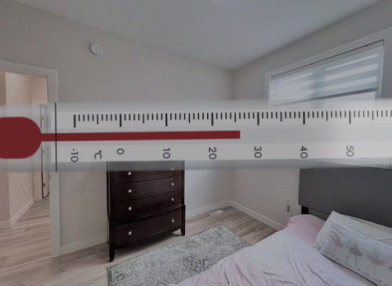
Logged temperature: 26 °C
